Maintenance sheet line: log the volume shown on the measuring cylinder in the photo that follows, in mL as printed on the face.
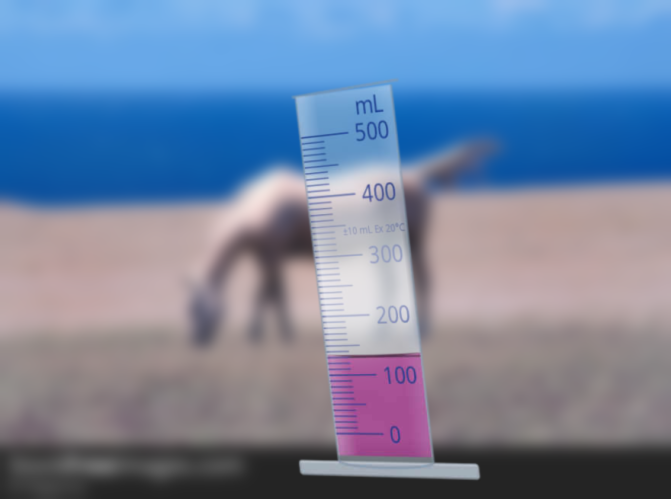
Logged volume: 130 mL
